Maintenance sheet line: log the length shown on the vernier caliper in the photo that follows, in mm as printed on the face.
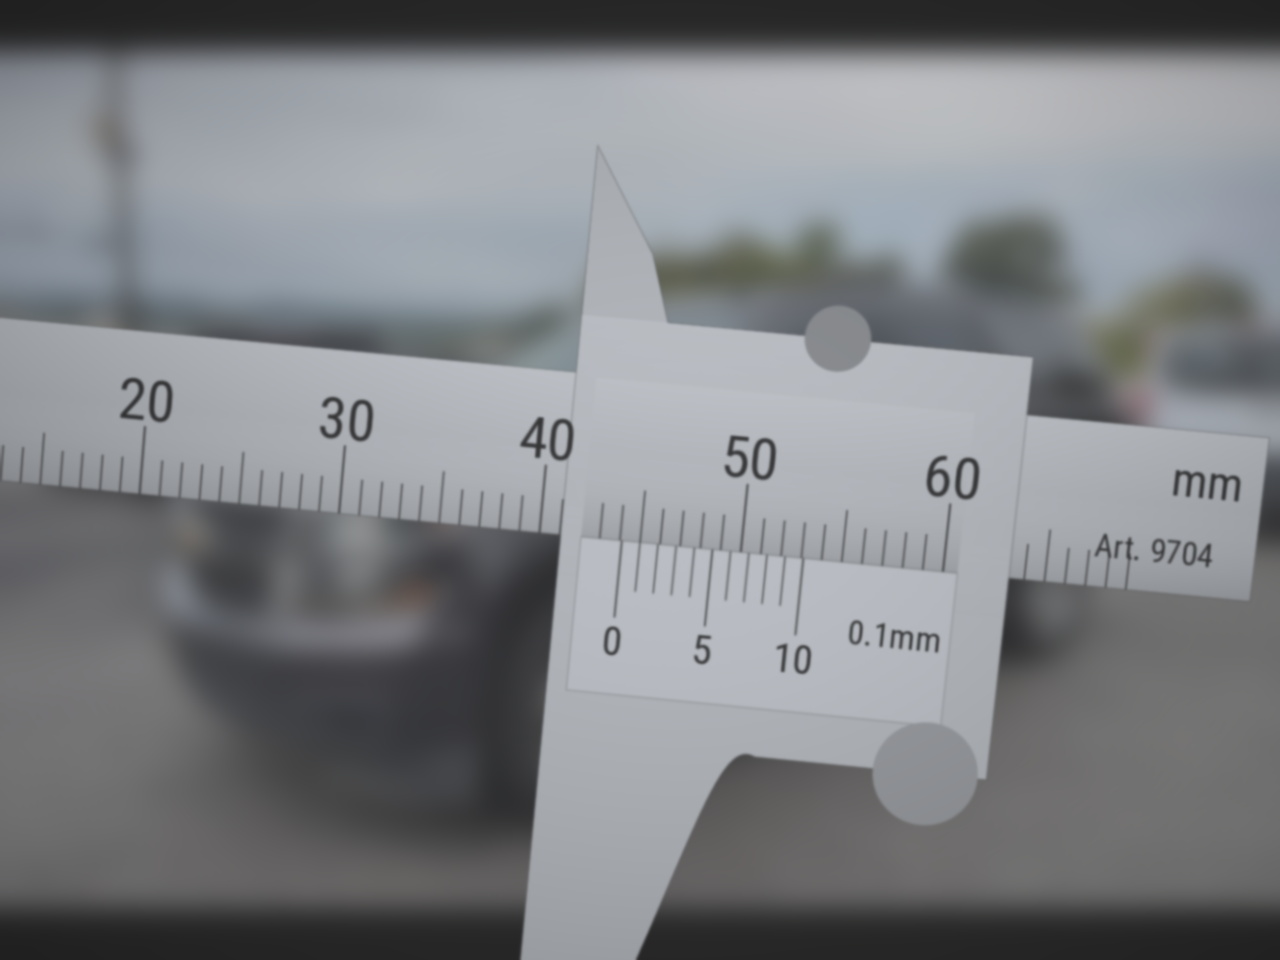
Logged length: 44.1 mm
